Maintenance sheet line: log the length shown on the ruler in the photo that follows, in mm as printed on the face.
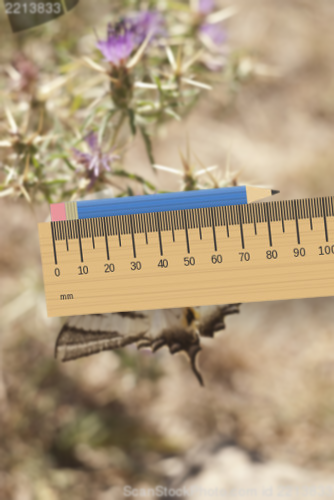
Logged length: 85 mm
